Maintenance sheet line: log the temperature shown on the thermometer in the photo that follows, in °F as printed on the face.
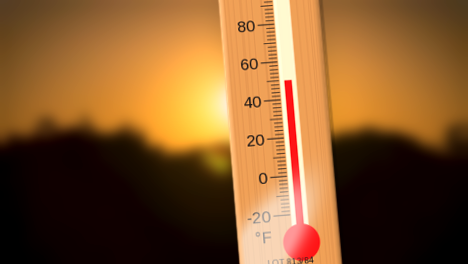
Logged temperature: 50 °F
